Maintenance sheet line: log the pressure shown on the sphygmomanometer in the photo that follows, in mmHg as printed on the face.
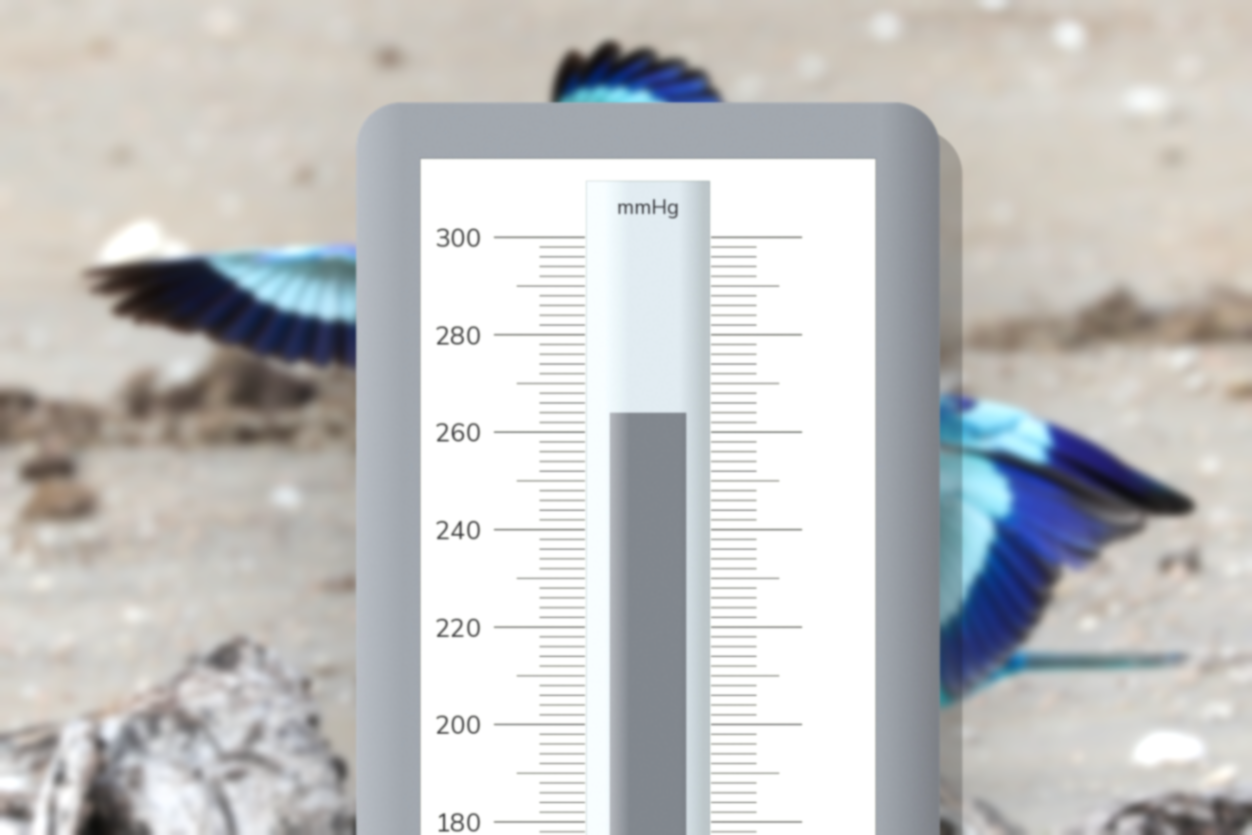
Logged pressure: 264 mmHg
